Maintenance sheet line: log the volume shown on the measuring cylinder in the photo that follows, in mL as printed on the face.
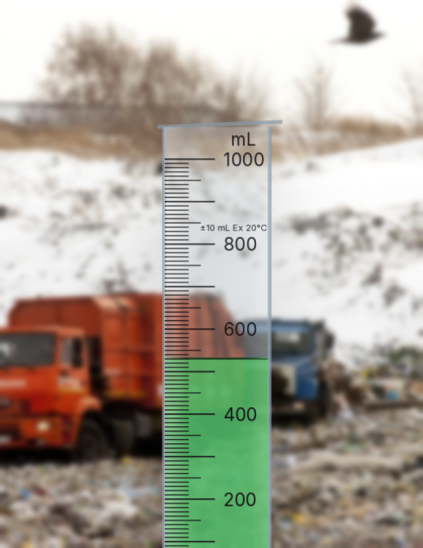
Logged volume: 530 mL
